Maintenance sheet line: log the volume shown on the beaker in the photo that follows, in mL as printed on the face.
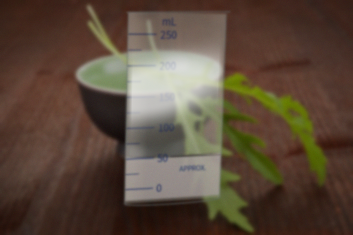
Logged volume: 50 mL
